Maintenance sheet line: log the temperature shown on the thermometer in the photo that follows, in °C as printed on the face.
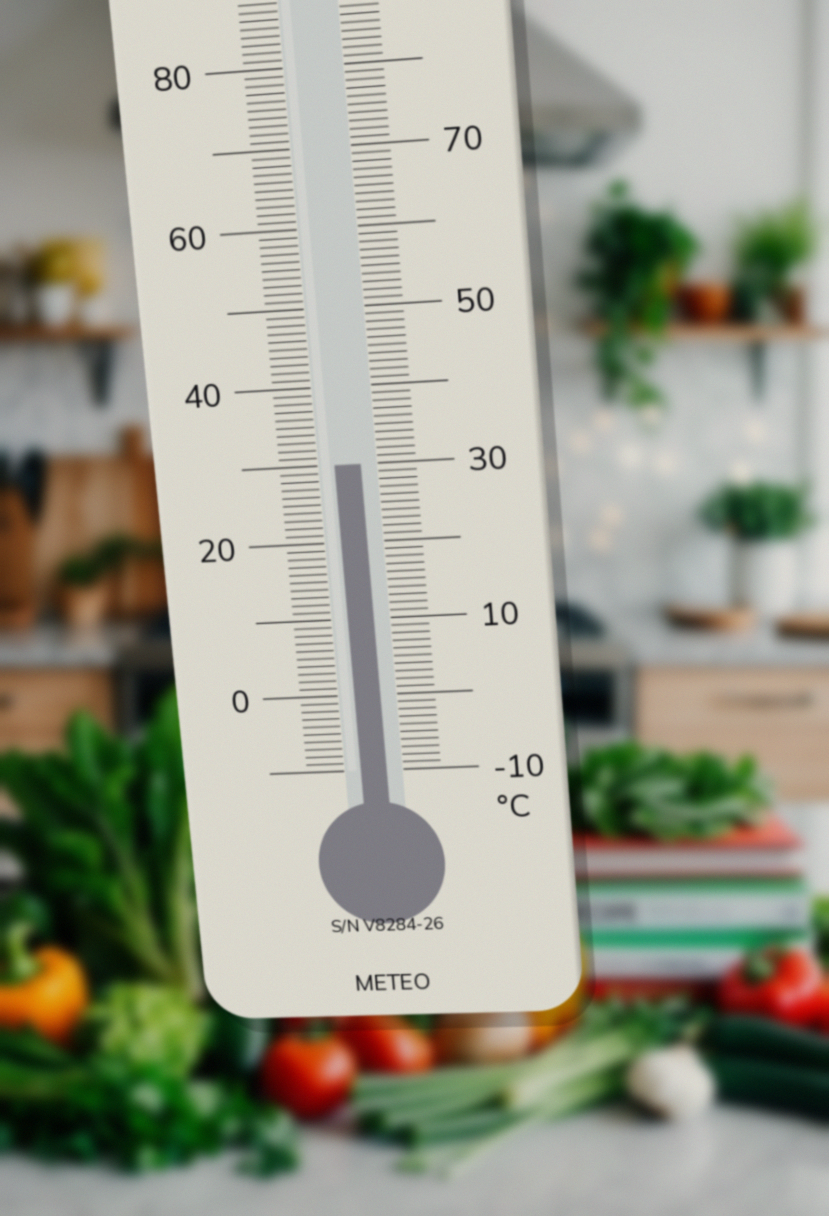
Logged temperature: 30 °C
